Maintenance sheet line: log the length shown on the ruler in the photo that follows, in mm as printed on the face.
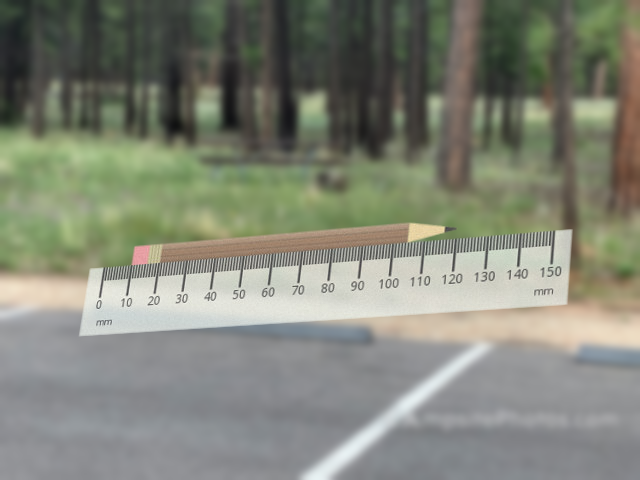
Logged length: 110 mm
